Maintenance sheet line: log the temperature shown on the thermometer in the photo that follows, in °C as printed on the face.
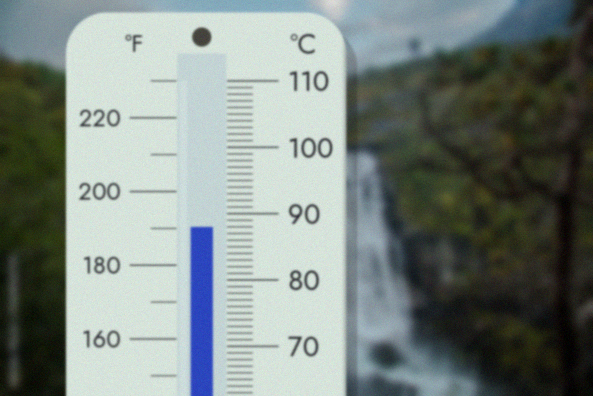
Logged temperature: 88 °C
